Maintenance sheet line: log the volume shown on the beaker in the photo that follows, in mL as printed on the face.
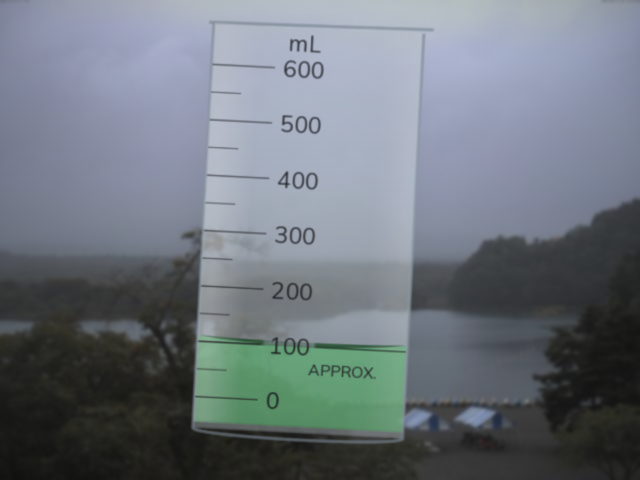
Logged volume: 100 mL
